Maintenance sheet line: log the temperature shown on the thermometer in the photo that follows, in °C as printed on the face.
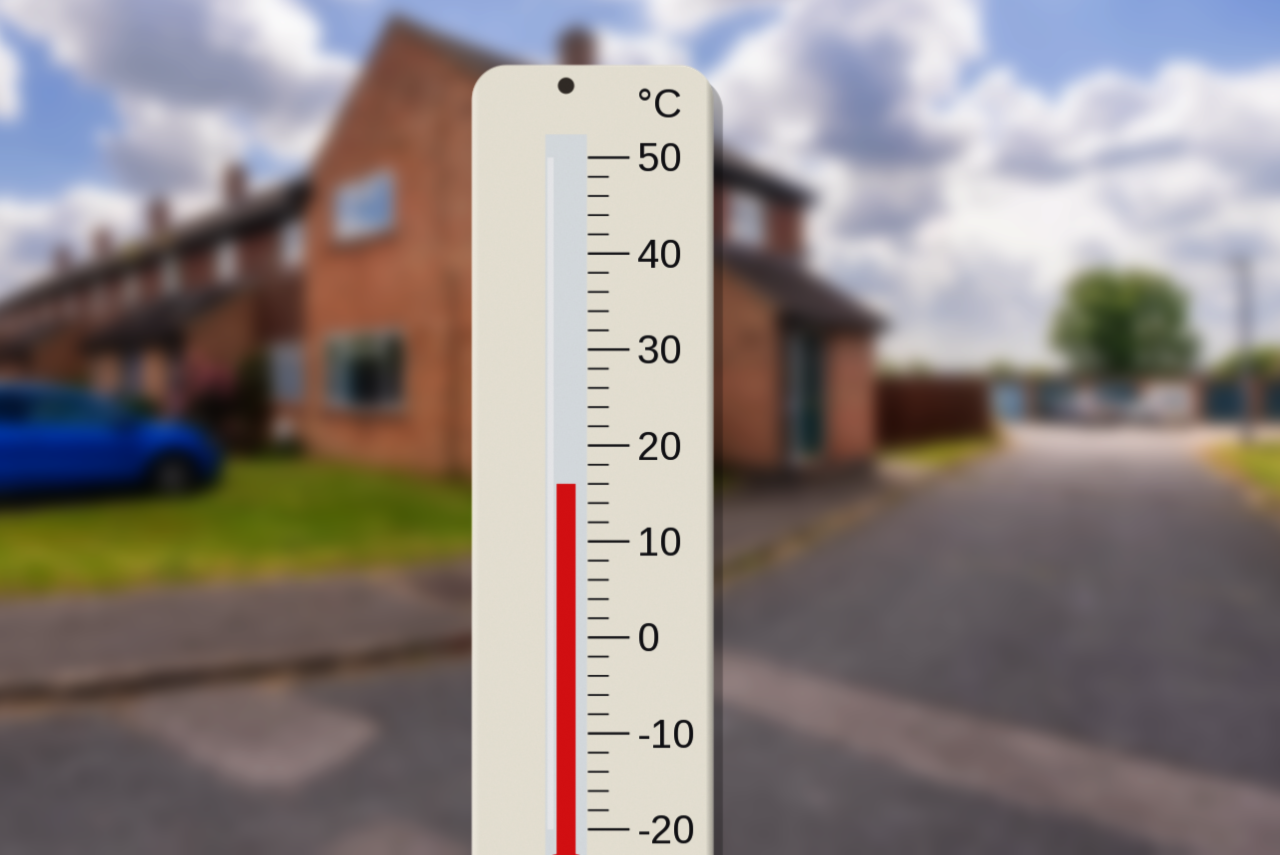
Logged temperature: 16 °C
